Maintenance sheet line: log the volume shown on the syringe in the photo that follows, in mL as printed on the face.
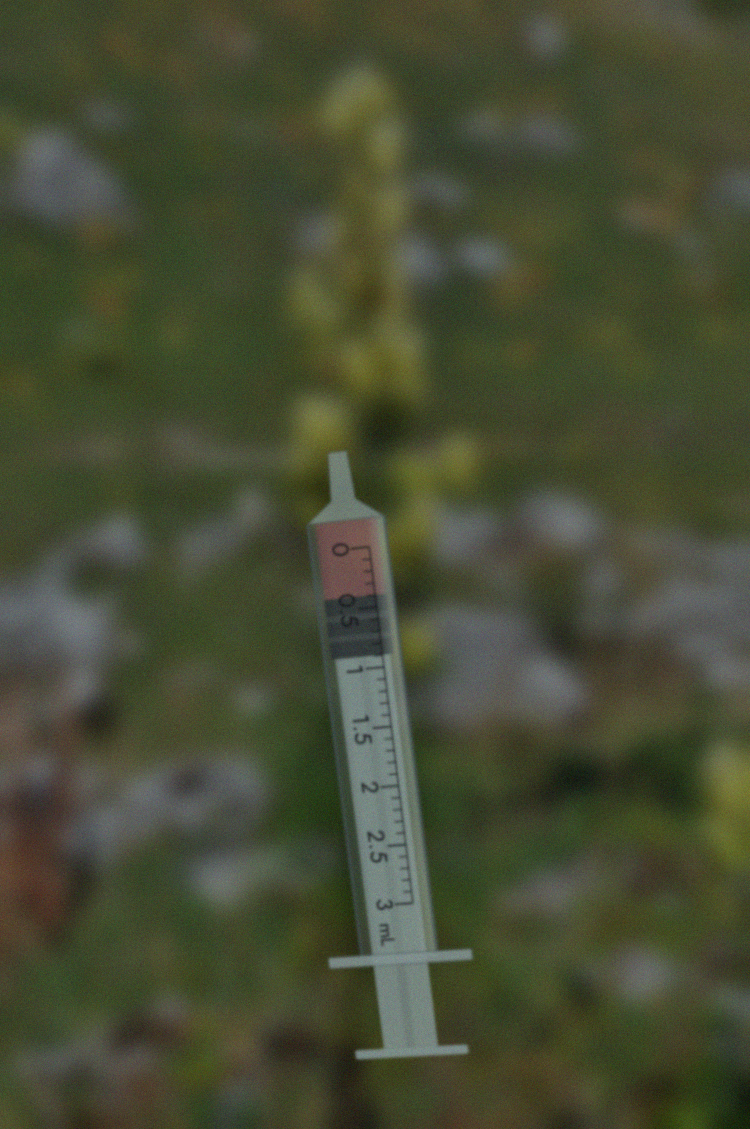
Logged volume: 0.4 mL
